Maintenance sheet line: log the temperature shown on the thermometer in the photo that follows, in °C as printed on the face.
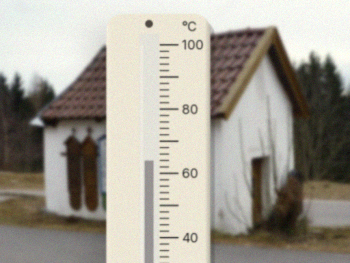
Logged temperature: 64 °C
